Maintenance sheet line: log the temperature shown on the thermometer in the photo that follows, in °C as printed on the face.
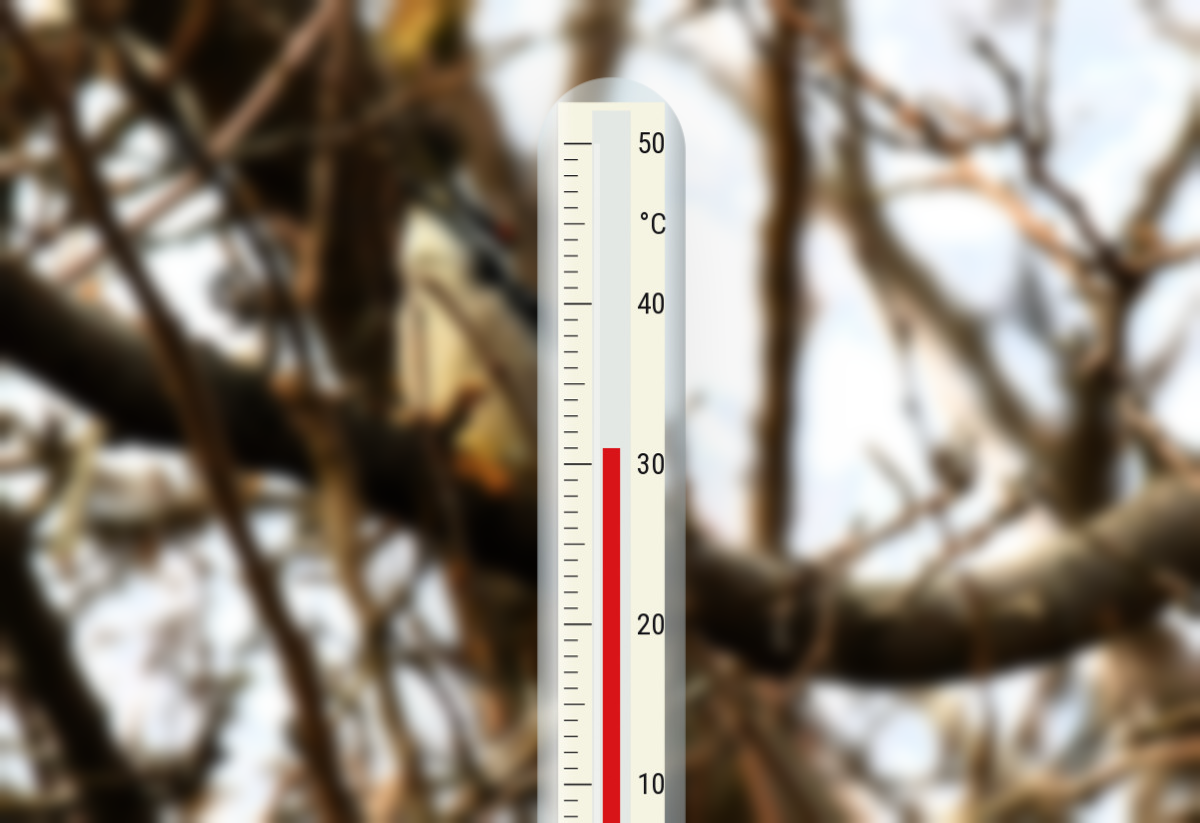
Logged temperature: 31 °C
